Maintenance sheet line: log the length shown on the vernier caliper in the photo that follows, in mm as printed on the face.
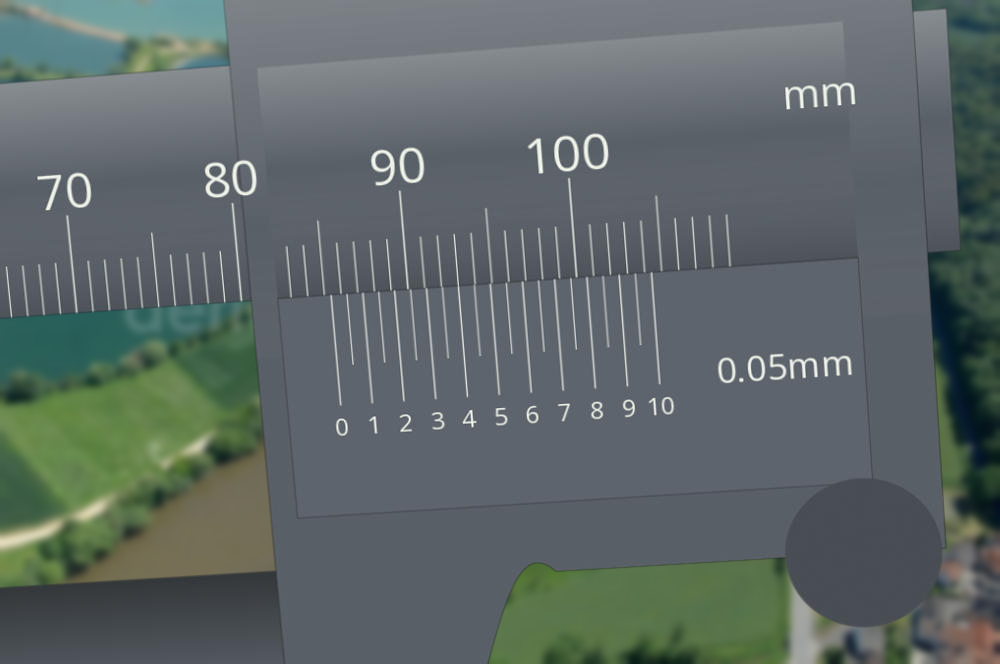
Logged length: 85.4 mm
